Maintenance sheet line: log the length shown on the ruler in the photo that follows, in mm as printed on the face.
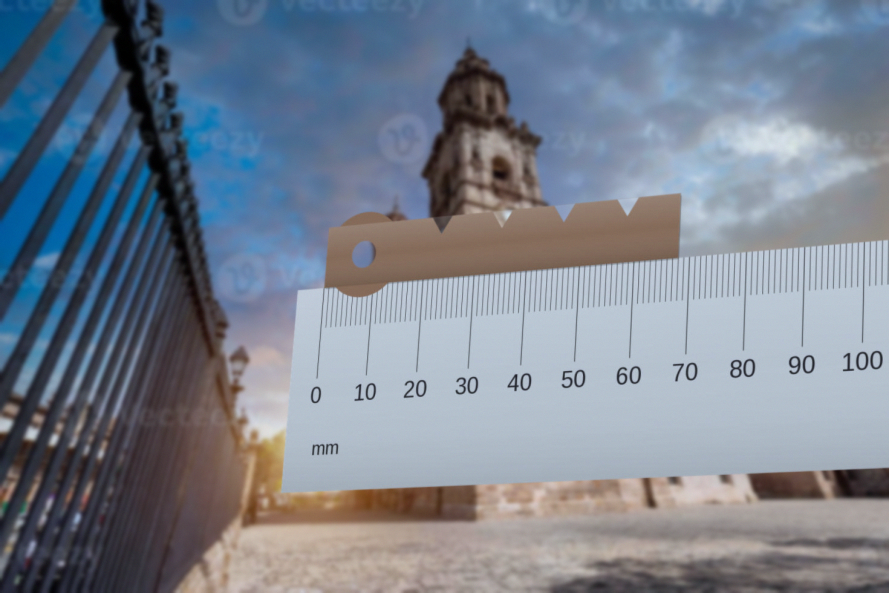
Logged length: 68 mm
